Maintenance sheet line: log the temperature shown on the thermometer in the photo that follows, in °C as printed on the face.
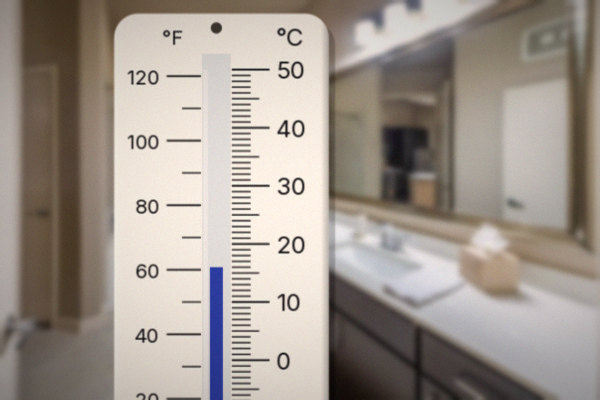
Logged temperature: 16 °C
